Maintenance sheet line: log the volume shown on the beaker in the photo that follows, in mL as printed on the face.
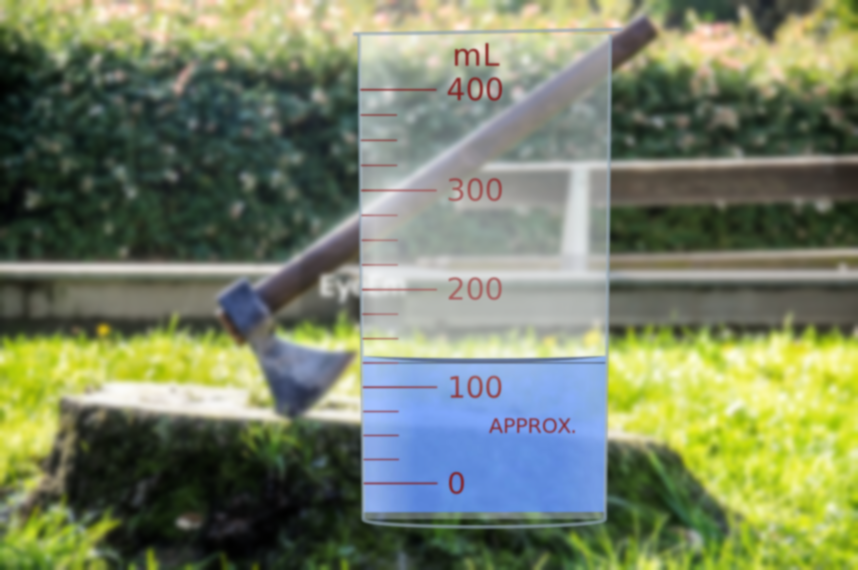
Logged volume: 125 mL
